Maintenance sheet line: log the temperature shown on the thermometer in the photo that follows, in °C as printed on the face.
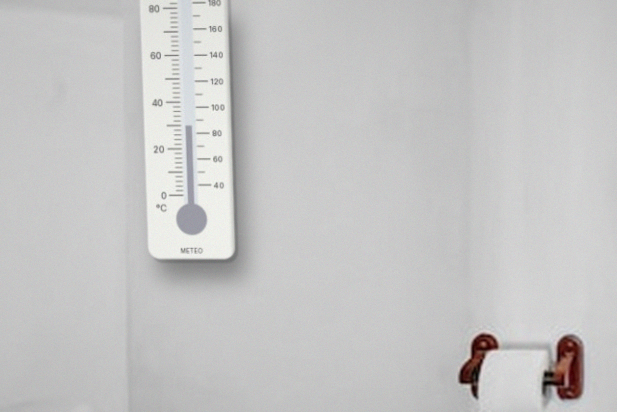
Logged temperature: 30 °C
